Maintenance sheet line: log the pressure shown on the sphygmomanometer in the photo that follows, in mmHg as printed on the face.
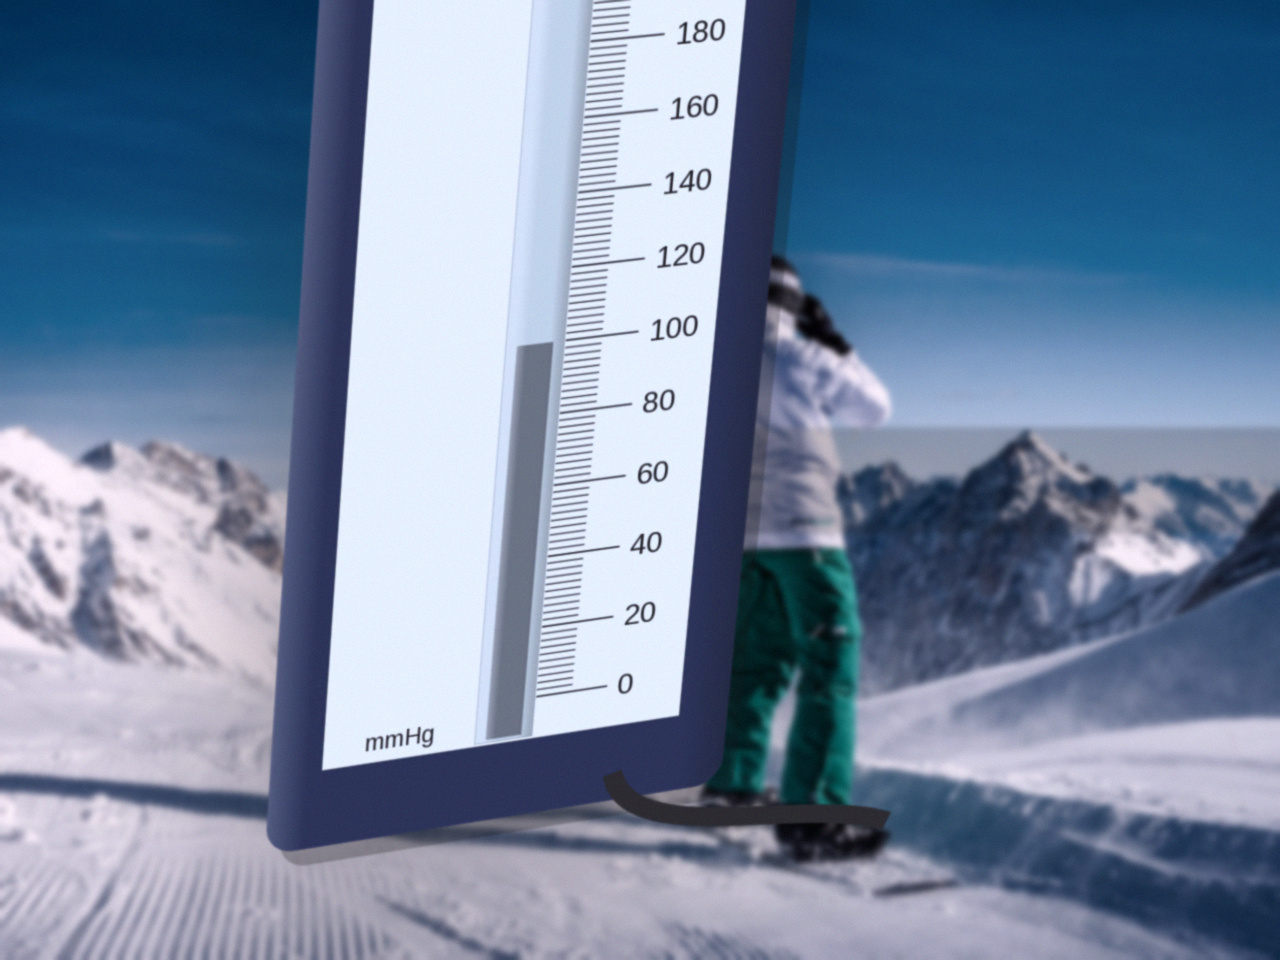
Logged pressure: 100 mmHg
